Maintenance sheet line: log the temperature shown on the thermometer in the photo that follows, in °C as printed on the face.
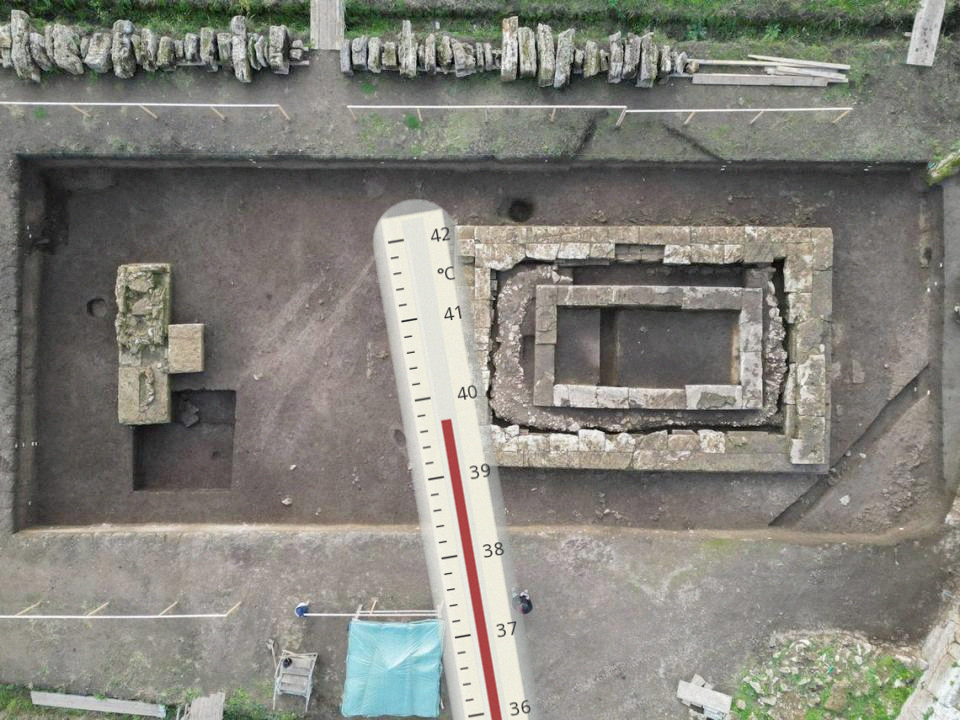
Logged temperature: 39.7 °C
